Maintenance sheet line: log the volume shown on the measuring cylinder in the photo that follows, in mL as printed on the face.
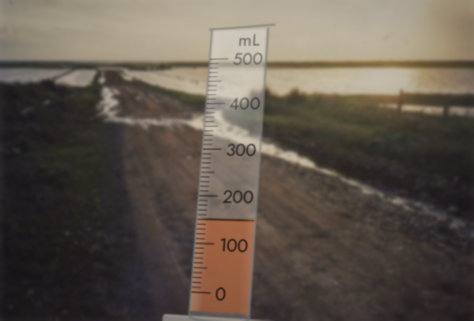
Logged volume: 150 mL
